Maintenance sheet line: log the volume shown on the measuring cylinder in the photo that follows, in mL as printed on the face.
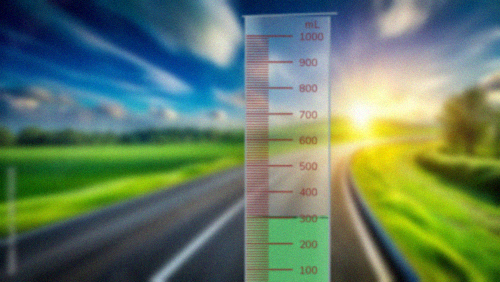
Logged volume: 300 mL
